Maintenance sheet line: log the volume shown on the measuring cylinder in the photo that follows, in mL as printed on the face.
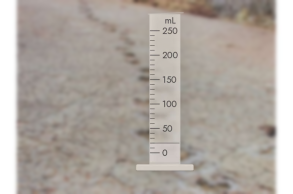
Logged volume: 20 mL
